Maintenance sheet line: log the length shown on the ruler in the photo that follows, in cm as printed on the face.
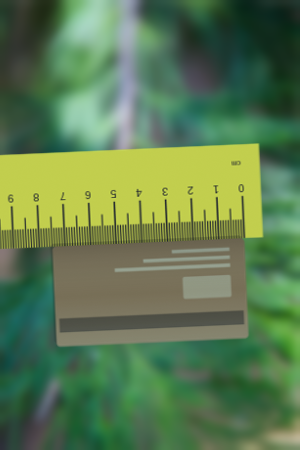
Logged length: 7.5 cm
